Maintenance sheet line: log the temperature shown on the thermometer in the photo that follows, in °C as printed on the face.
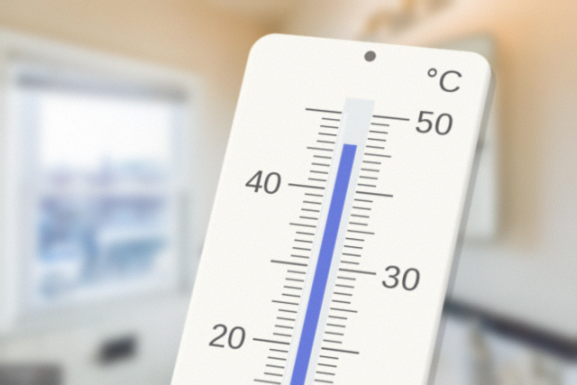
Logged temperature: 46 °C
